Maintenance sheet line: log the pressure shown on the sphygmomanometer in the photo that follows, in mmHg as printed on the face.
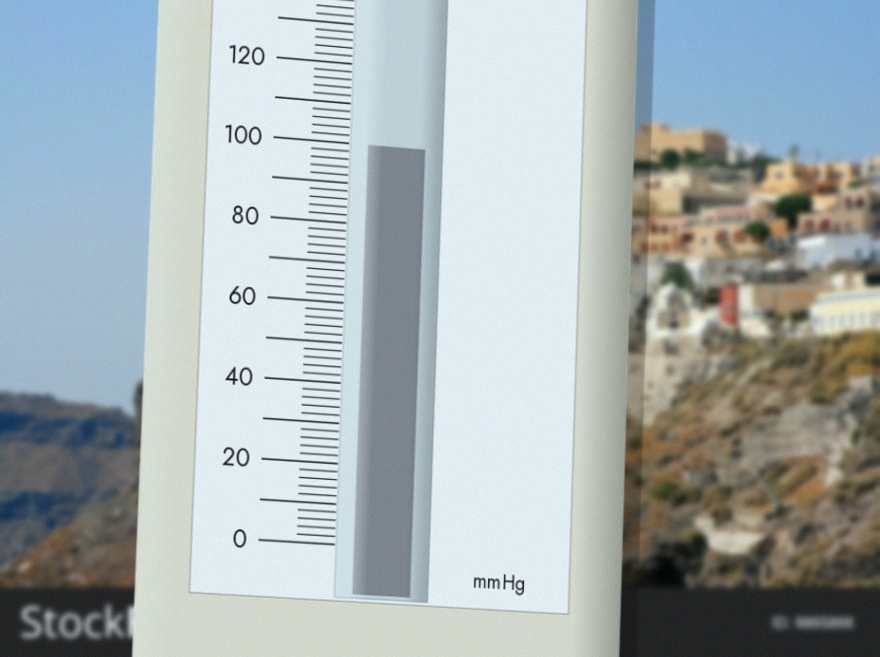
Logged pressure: 100 mmHg
